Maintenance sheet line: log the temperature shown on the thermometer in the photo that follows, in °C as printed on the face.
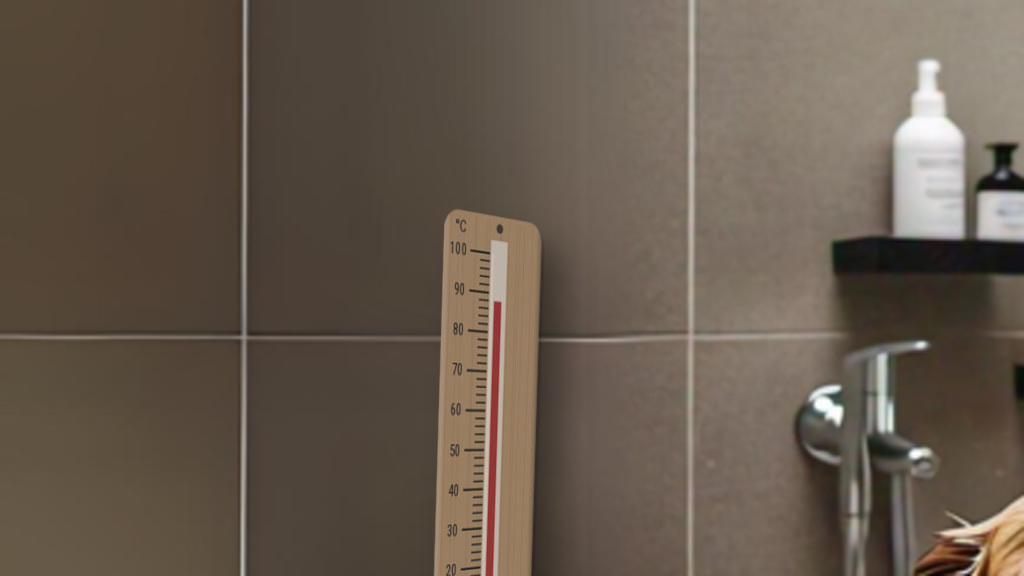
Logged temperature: 88 °C
